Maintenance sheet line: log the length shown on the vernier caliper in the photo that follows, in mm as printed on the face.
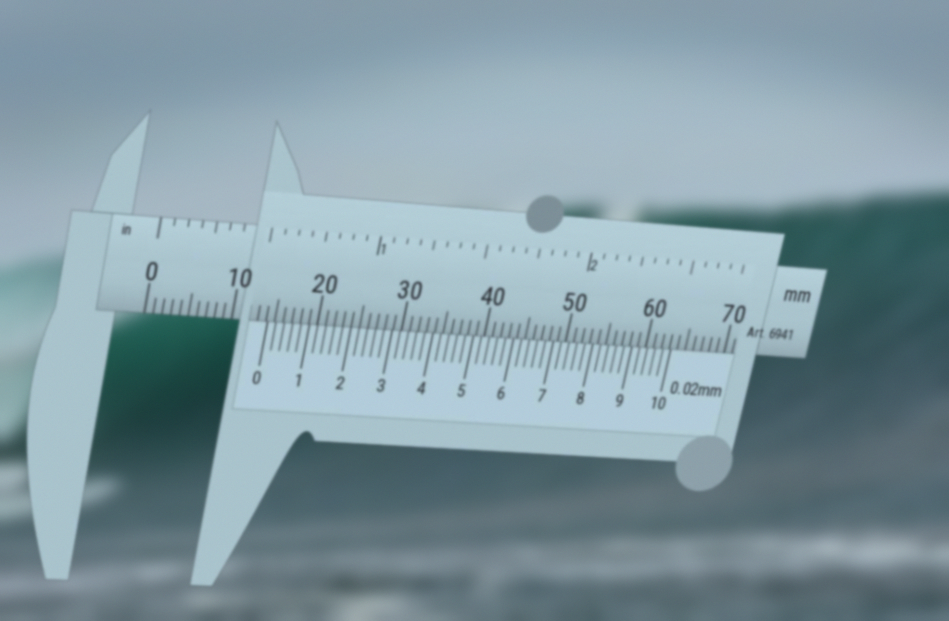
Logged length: 14.2 mm
